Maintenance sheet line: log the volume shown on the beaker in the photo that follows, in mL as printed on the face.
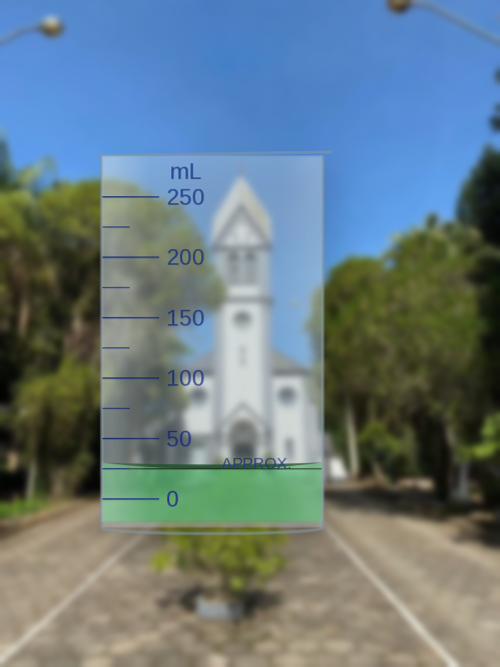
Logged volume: 25 mL
